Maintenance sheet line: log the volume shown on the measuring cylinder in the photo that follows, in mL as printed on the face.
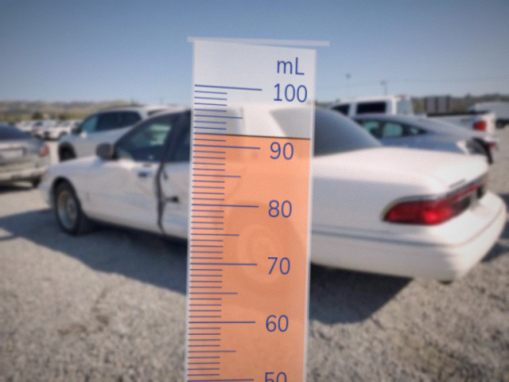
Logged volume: 92 mL
